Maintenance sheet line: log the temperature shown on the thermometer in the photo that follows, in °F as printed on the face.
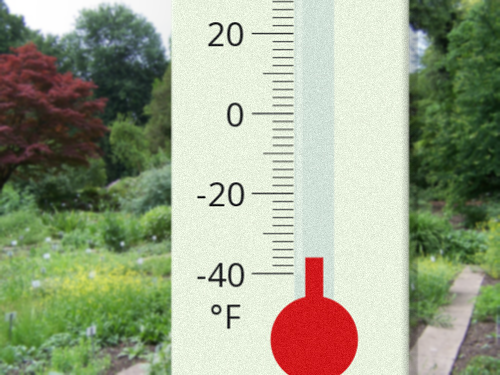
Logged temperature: -36 °F
